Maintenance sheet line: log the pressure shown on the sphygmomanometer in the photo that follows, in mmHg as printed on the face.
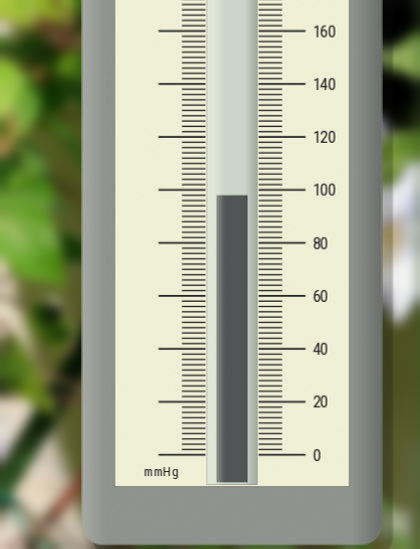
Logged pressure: 98 mmHg
